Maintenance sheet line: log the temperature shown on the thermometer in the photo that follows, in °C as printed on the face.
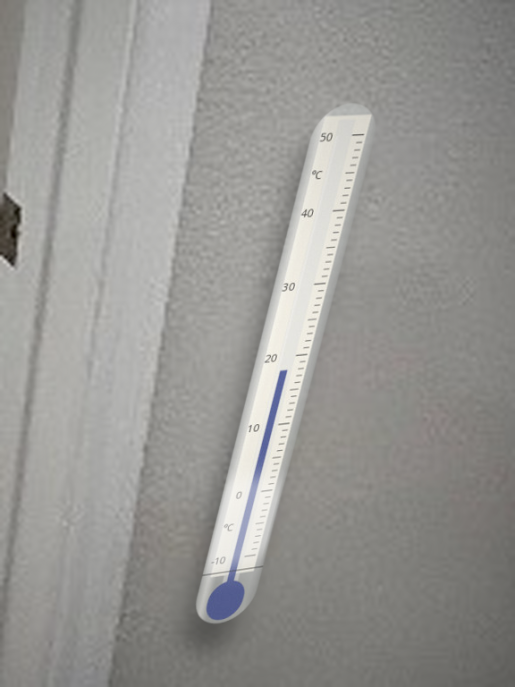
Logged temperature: 18 °C
